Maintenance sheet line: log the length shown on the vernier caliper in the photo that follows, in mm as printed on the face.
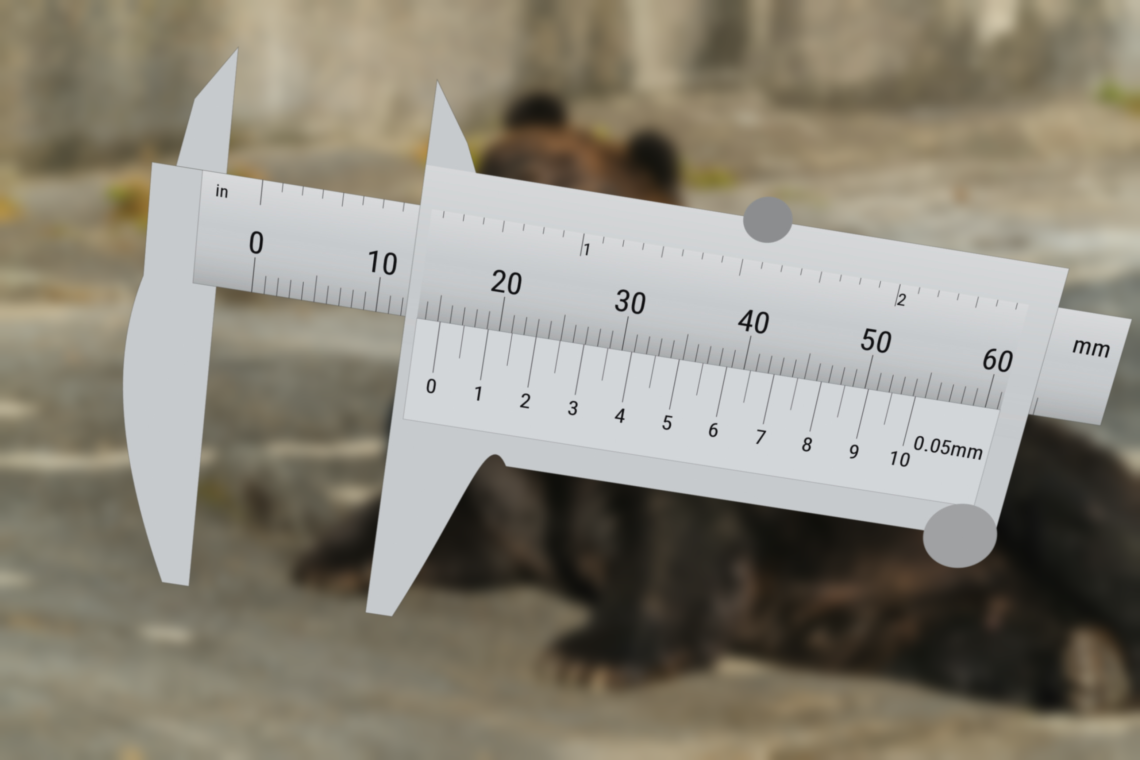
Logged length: 15.2 mm
